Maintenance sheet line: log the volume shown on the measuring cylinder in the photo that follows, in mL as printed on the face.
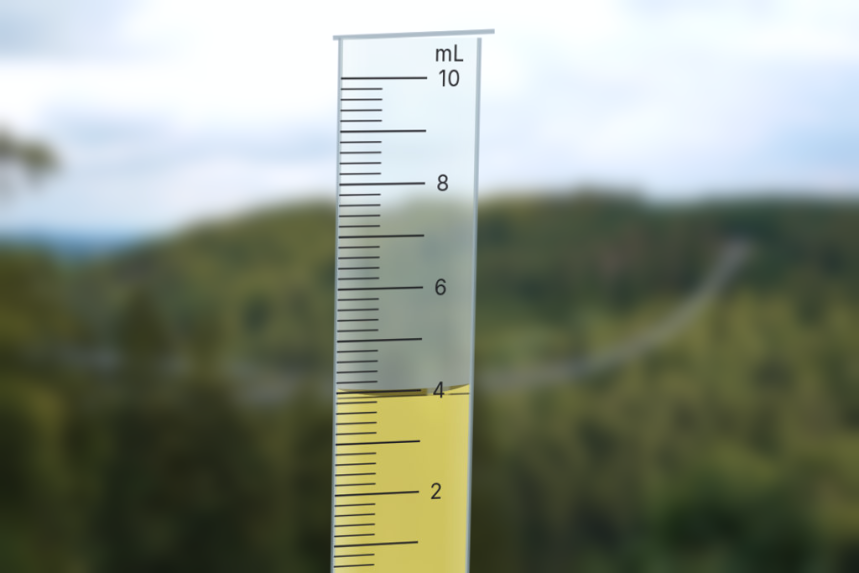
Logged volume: 3.9 mL
